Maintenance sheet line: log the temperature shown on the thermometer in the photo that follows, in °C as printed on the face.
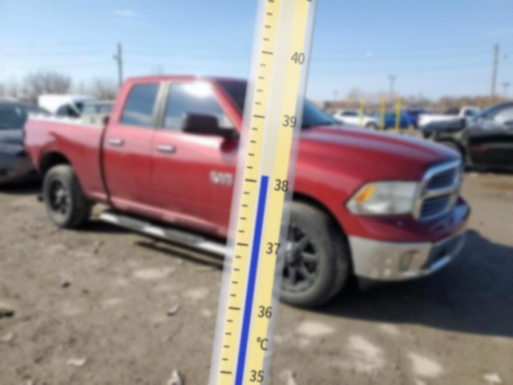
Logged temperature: 38.1 °C
